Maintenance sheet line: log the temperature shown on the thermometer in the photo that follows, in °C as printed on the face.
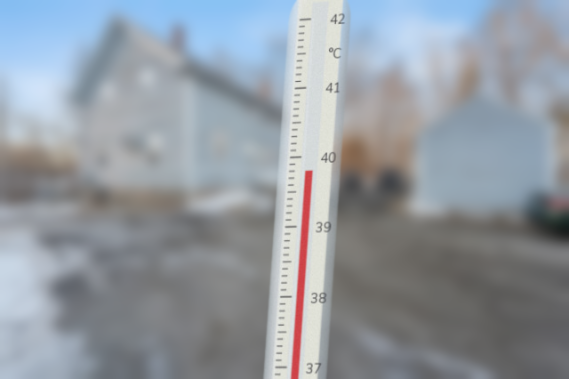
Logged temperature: 39.8 °C
